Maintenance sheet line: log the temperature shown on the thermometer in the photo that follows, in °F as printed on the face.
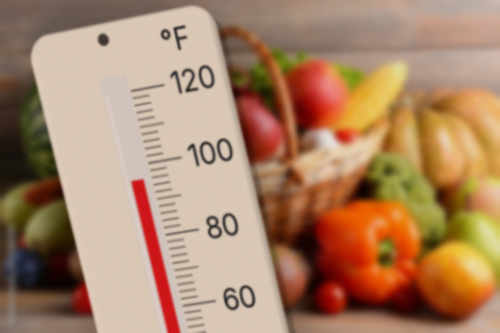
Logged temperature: 96 °F
